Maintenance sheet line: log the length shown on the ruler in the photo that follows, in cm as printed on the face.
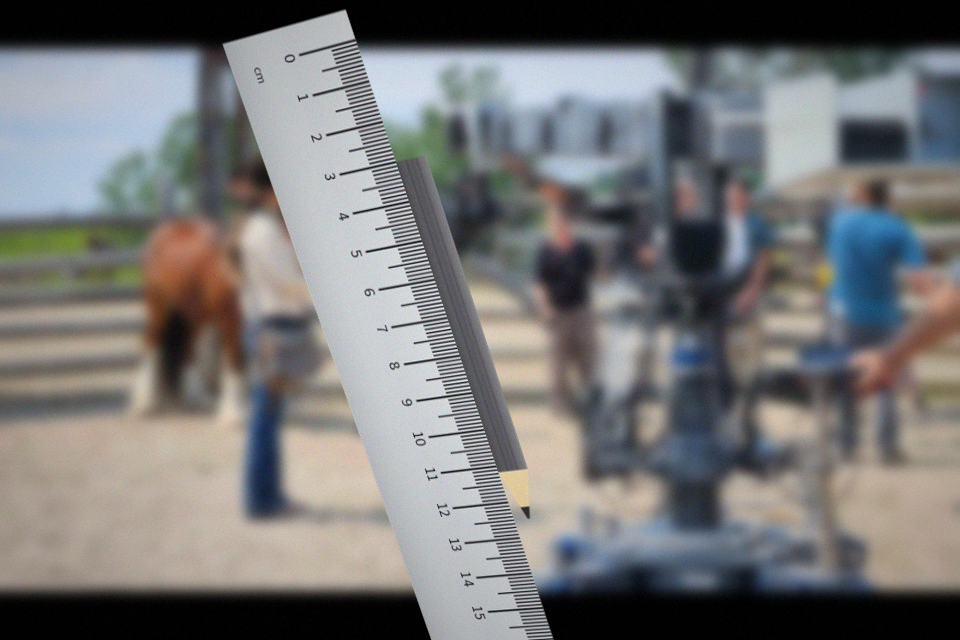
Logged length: 9.5 cm
